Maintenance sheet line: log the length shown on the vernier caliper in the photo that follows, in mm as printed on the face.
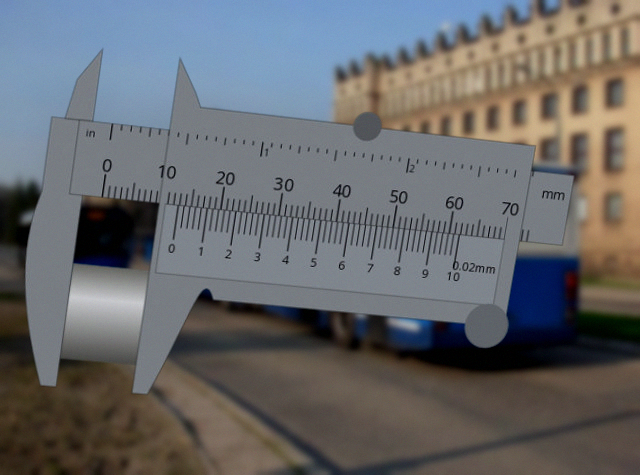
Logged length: 12.8 mm
